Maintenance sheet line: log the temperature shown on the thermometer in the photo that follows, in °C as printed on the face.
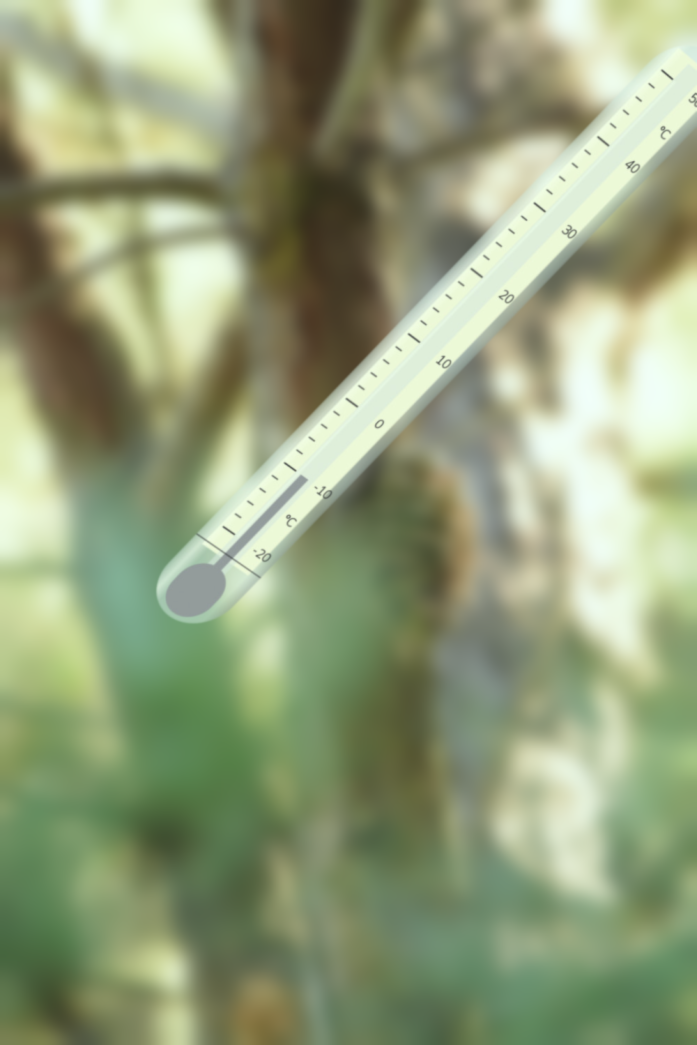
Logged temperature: -10 °C
